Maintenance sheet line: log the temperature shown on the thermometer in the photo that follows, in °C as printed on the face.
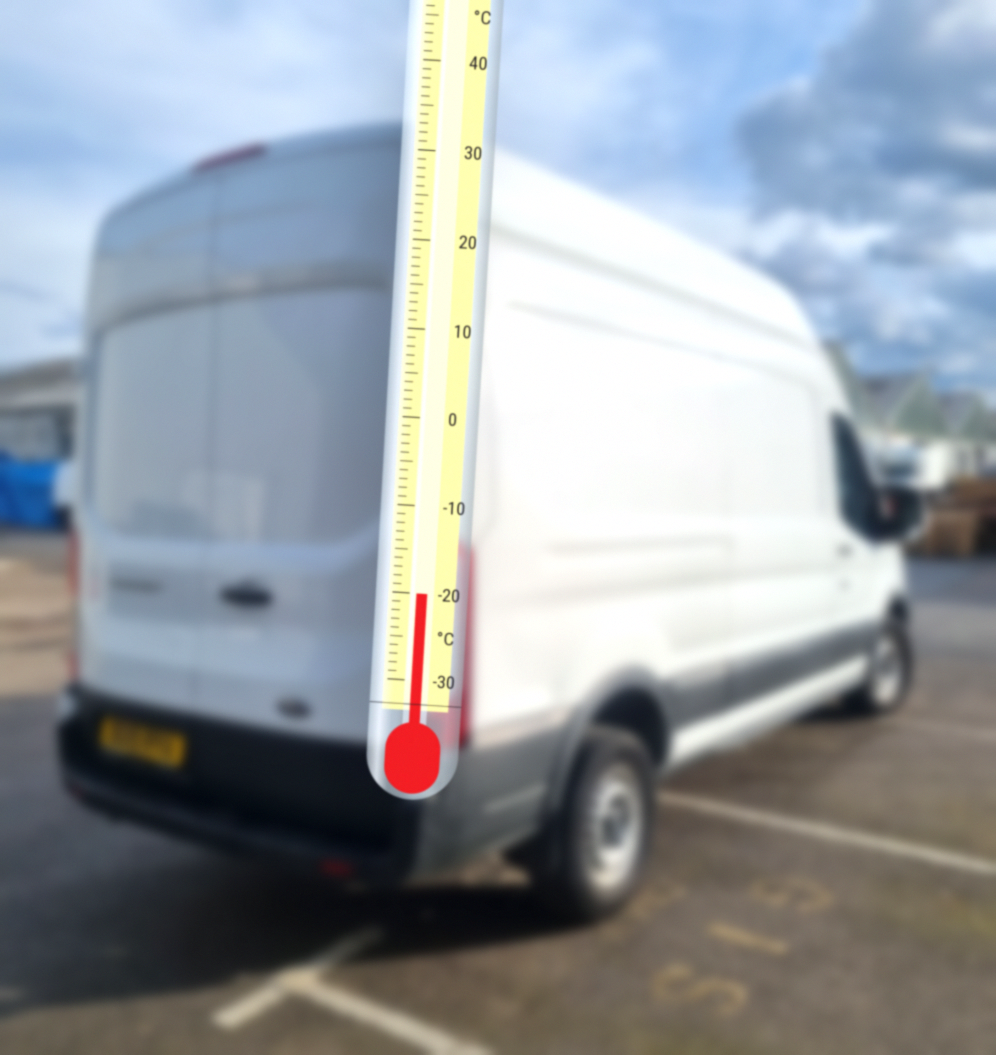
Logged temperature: -20 °C
